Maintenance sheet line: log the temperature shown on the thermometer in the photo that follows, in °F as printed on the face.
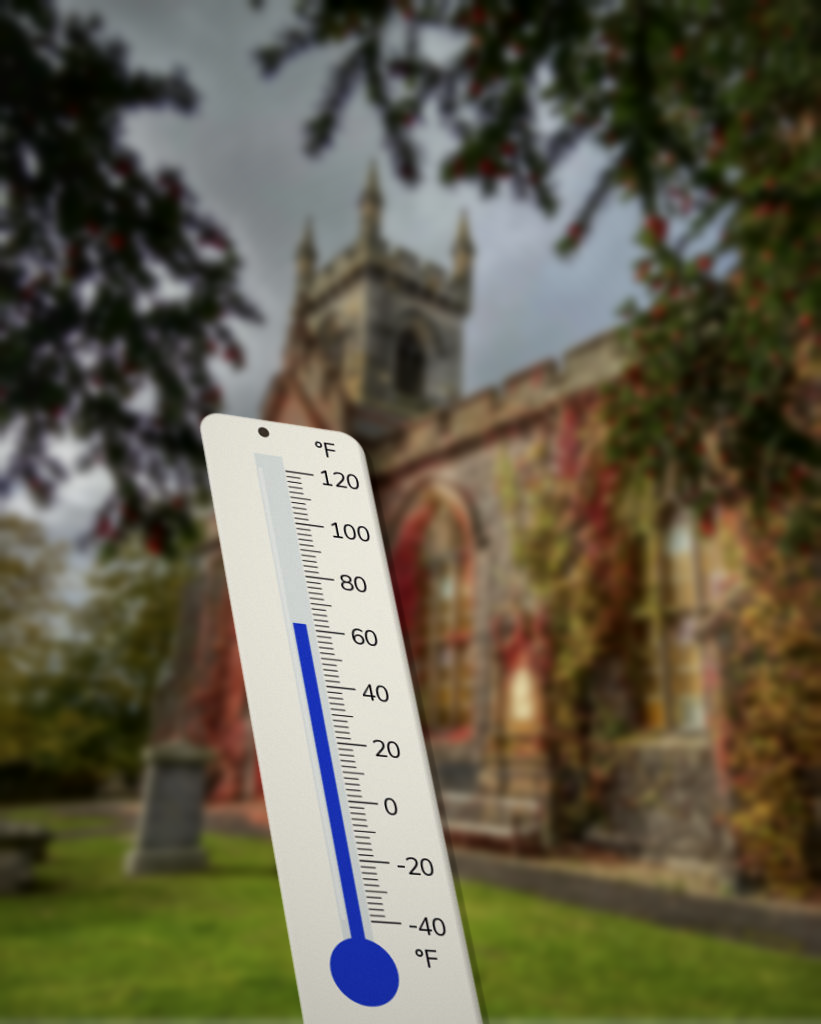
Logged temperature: 62 °F
